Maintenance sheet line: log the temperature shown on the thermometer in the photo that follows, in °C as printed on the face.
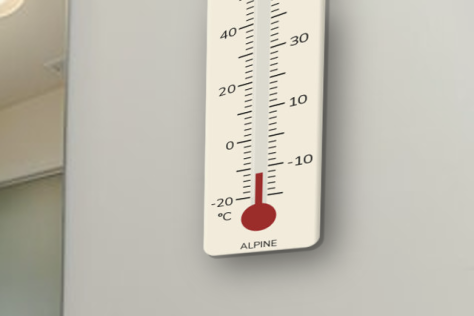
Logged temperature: -12 °C
